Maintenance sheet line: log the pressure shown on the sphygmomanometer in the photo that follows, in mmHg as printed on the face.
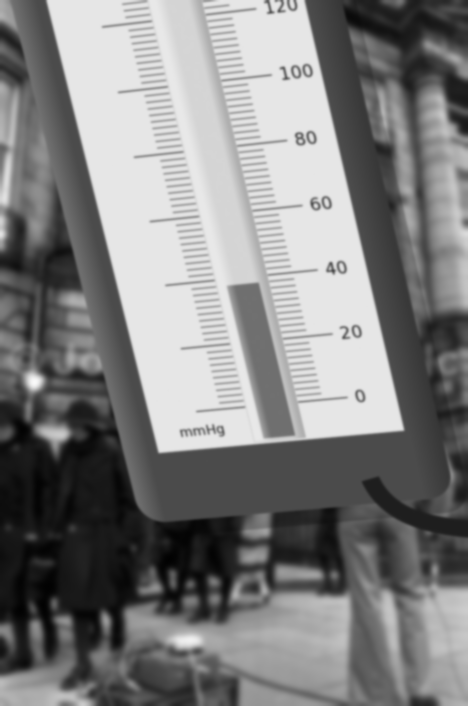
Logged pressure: 38 mmHg
